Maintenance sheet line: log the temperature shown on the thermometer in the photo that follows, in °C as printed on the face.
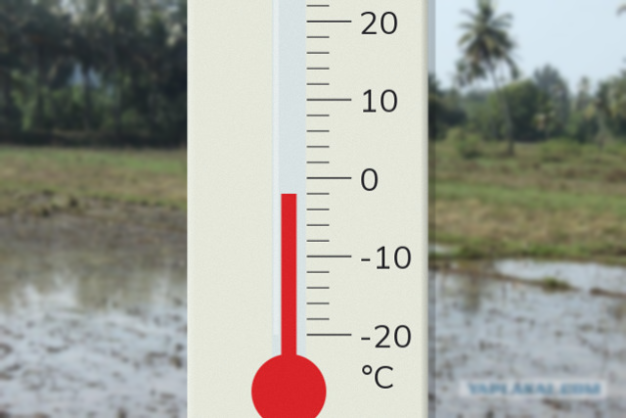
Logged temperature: -2 °C
